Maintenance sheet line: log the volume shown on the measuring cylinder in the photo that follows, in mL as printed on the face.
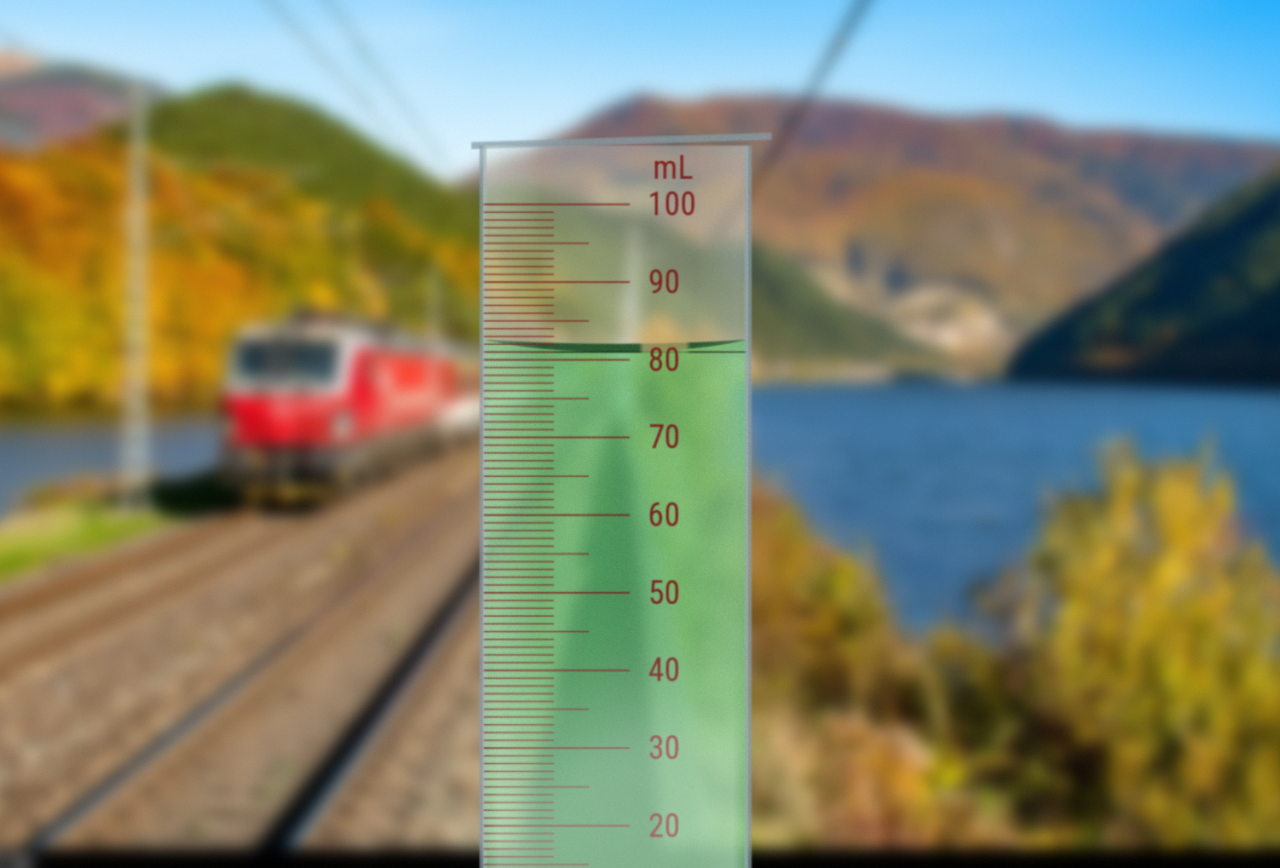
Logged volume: 81 mL
